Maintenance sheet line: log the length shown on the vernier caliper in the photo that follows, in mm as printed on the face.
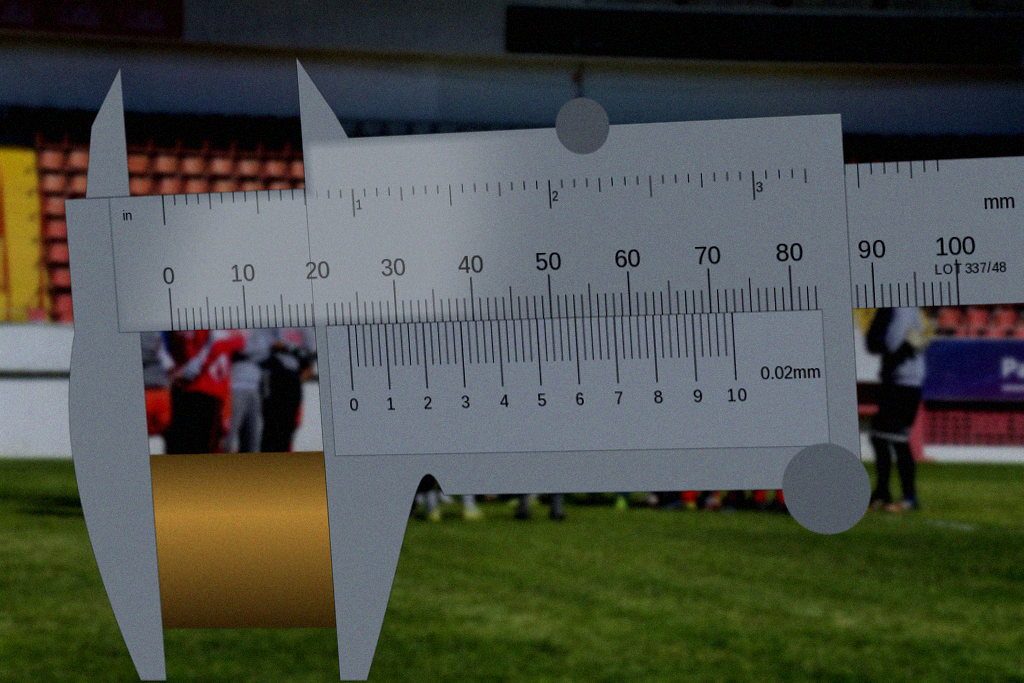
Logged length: 23.6 mm
